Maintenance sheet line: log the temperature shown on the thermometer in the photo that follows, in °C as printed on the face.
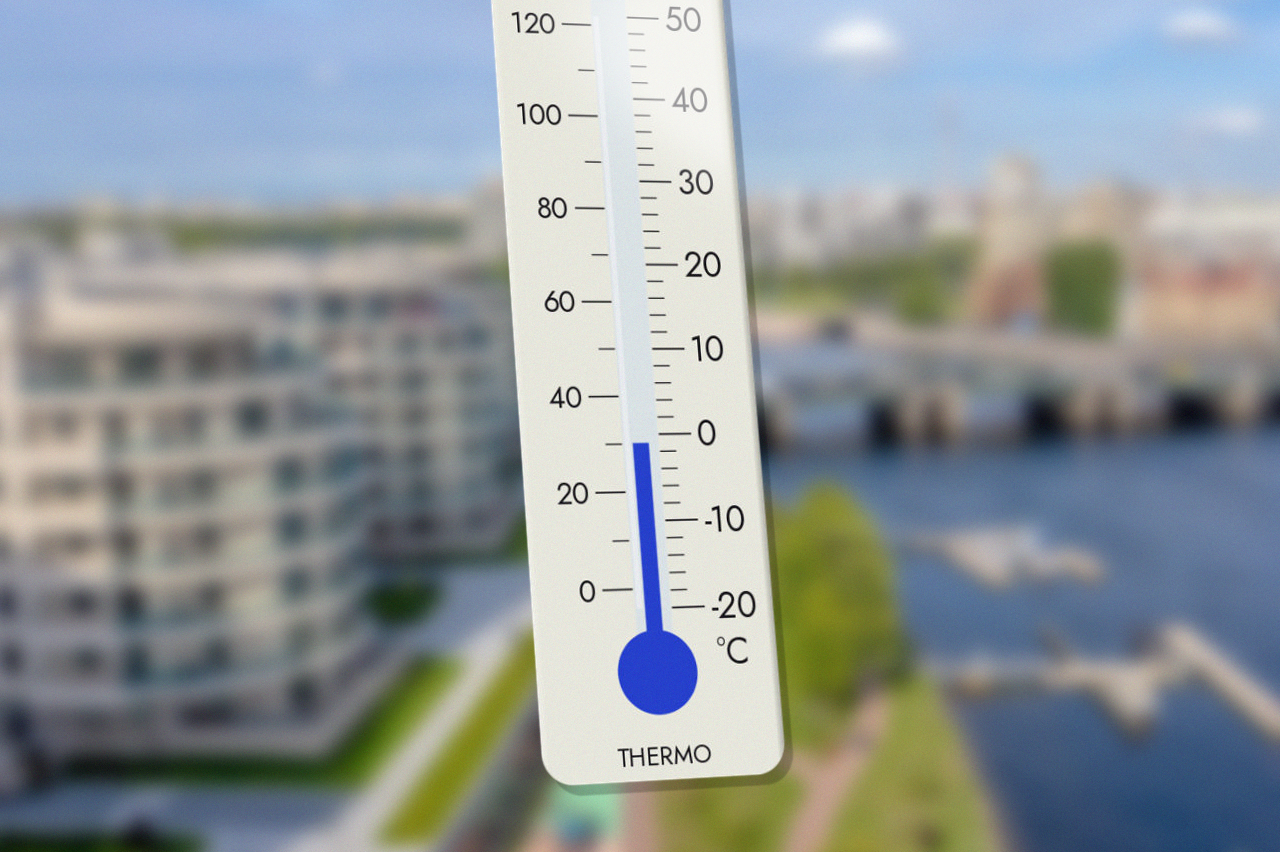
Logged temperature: -1 °C
